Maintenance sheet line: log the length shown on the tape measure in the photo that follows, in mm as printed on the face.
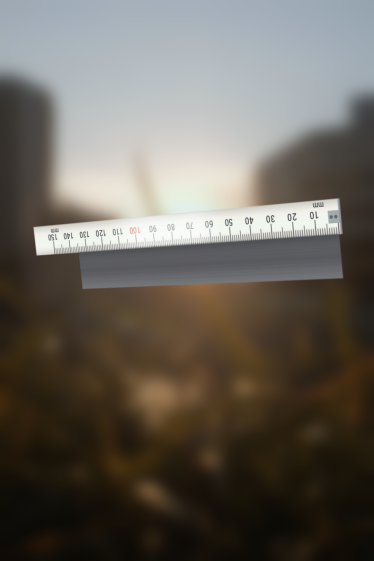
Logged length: 135 mm
